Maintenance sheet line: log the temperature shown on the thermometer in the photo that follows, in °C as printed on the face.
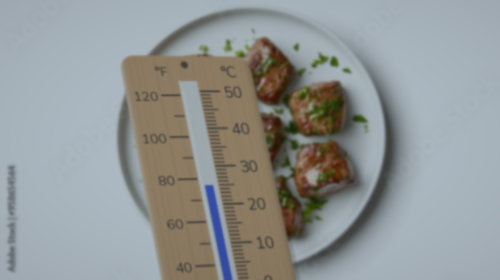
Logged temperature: 25 °C
